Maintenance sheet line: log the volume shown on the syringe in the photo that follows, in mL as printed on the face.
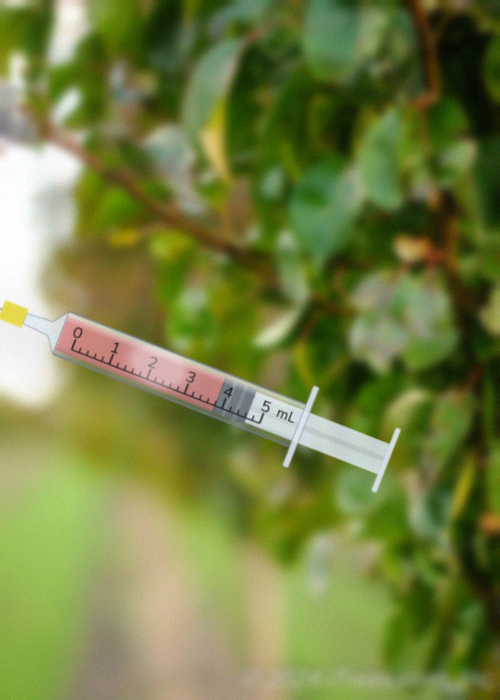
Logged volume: 3.8 mL
